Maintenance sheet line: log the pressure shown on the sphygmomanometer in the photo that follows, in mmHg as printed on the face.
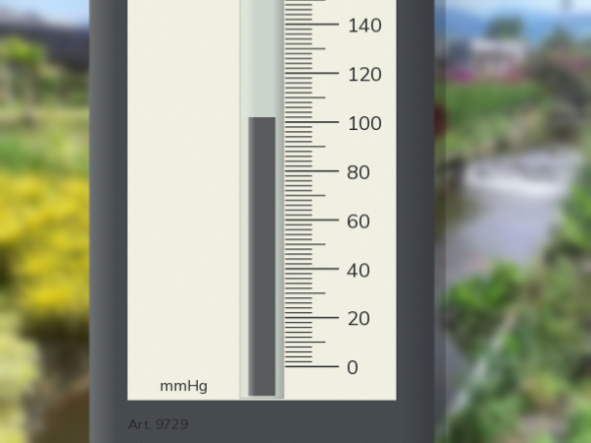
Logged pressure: 102 mmHg
